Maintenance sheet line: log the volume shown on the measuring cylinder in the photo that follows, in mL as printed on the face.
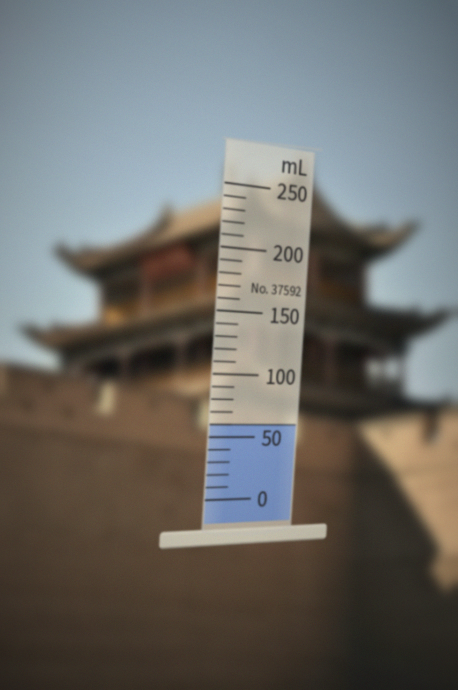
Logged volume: 60 mL
